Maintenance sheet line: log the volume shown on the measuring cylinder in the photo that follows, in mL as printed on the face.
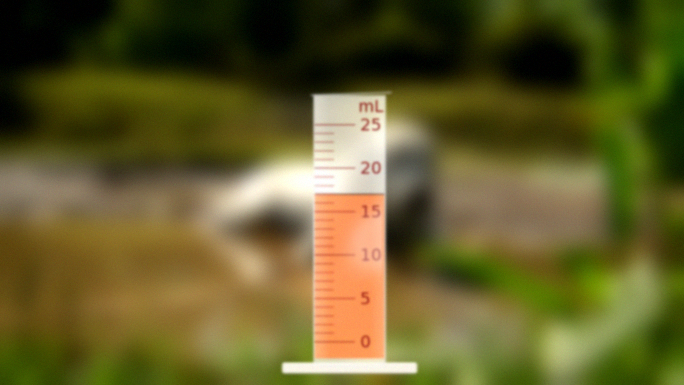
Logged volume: 17 mL
